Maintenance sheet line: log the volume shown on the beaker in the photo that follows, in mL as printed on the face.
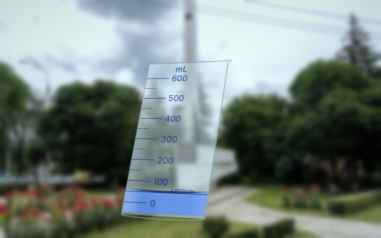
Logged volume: 50 mL
